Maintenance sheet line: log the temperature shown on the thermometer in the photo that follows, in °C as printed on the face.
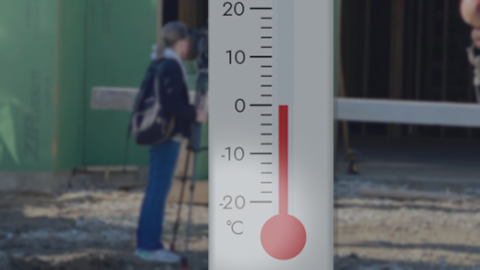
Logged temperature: 0 °C
